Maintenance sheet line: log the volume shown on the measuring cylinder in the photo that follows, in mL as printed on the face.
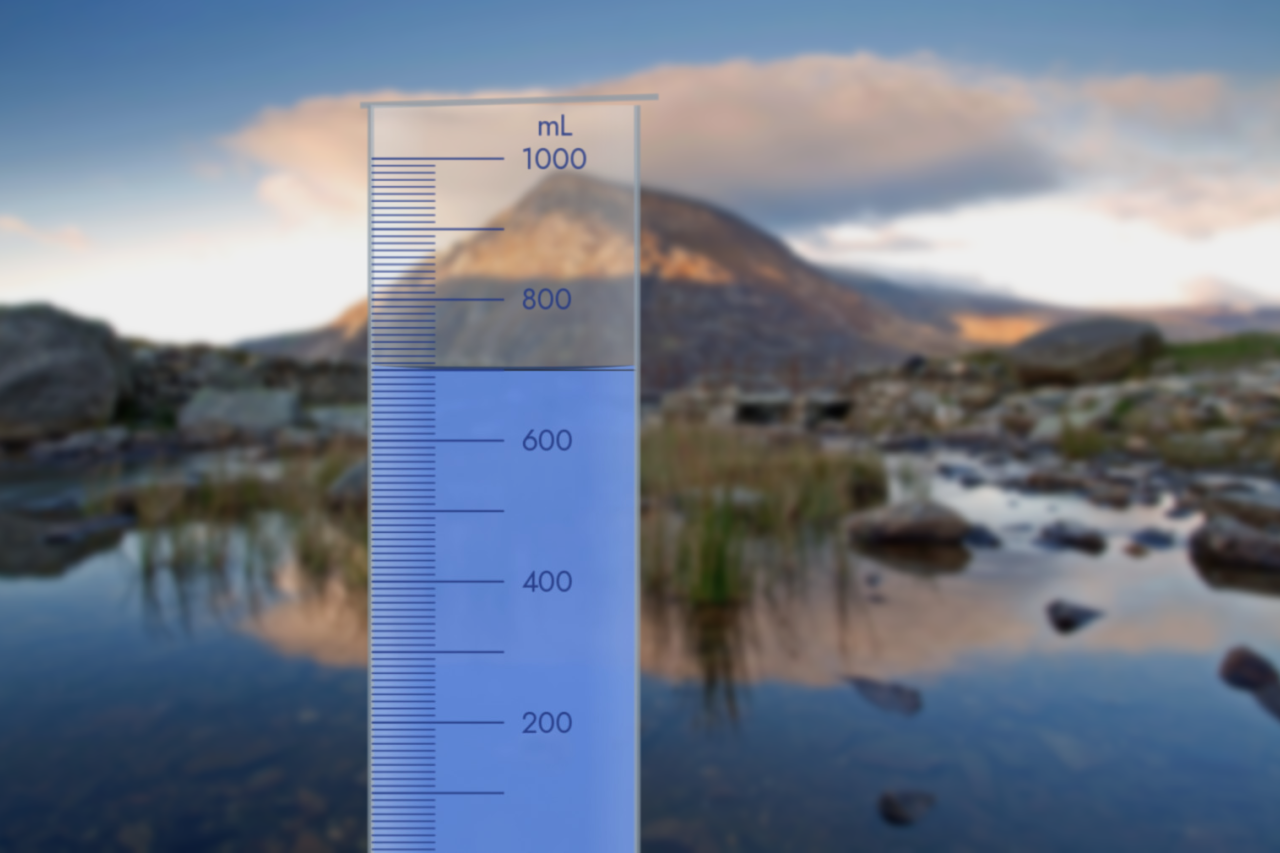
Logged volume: 700 mL
